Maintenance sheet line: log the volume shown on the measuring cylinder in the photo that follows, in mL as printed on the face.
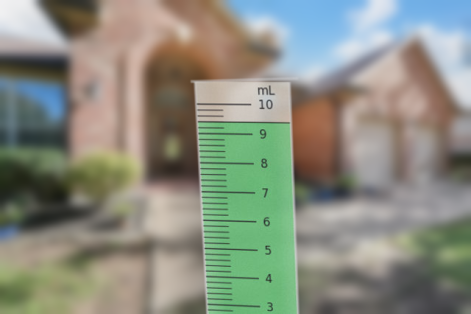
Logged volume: 9.4 mL
